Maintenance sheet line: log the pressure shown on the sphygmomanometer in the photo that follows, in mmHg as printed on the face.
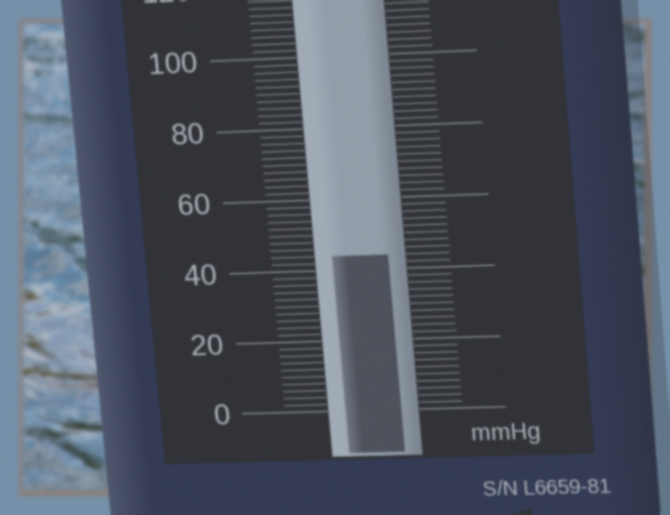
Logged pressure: 44 mmHg
